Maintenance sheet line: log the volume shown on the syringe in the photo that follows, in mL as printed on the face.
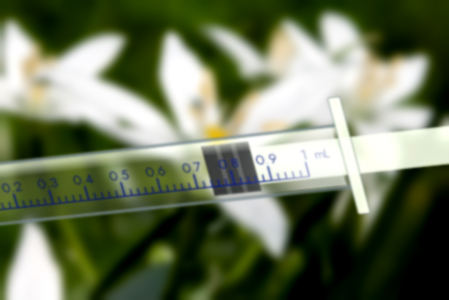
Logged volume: 0.74 mL
